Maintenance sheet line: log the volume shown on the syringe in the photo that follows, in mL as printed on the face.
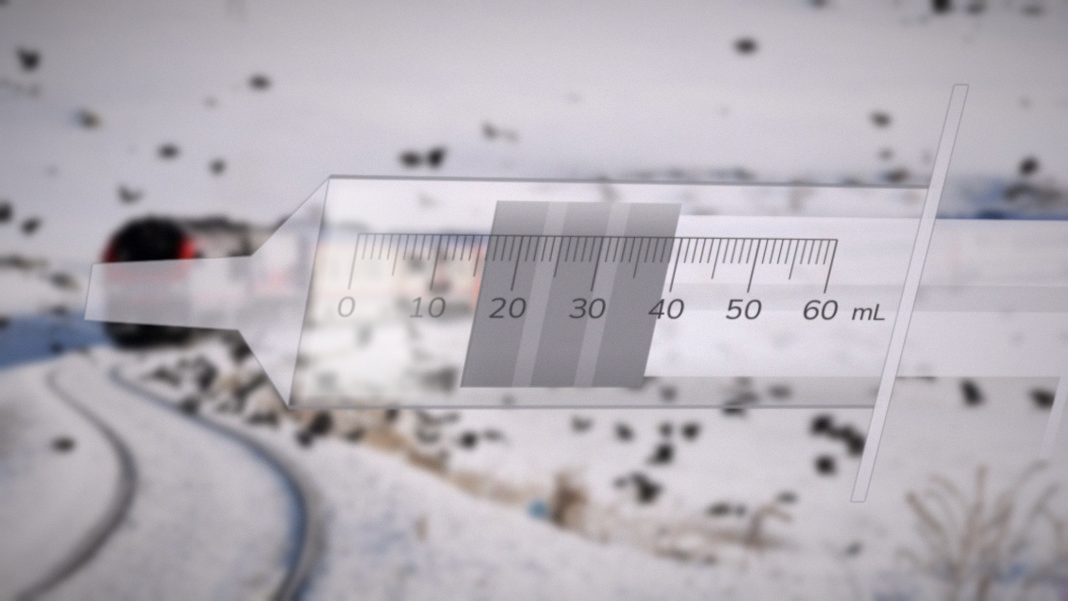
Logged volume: 16 mL
